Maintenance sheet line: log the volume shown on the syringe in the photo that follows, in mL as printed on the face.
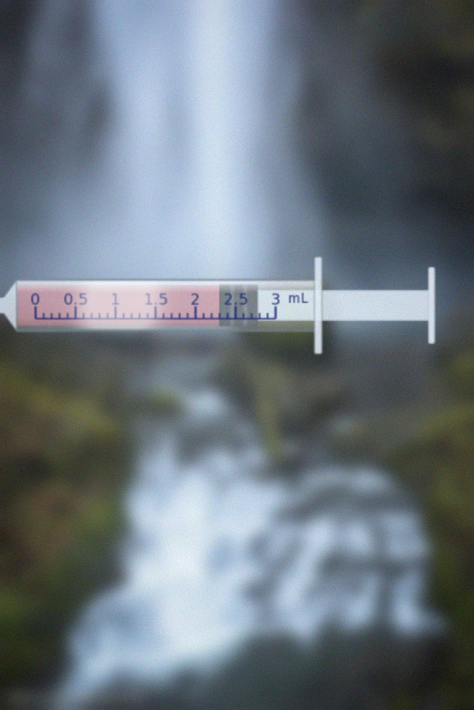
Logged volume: 2.3 mL
